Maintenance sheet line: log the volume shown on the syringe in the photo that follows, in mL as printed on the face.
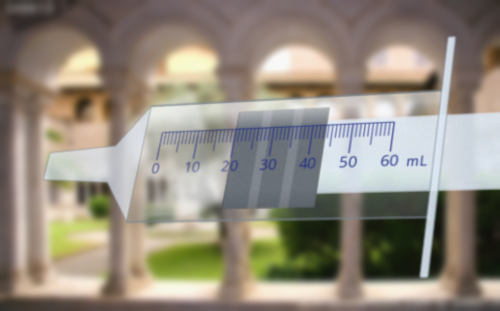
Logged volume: 20 mL
